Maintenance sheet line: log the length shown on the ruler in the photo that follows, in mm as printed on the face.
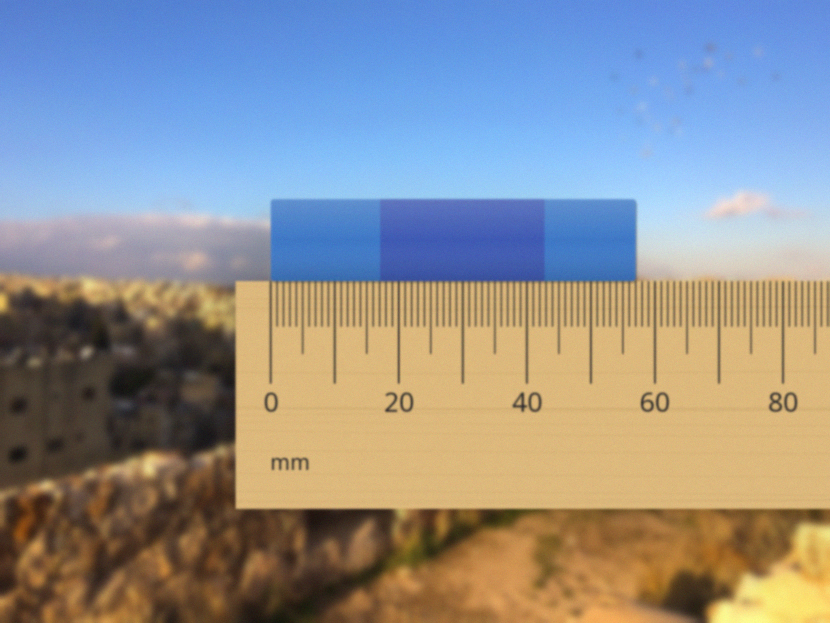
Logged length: 57 mm
